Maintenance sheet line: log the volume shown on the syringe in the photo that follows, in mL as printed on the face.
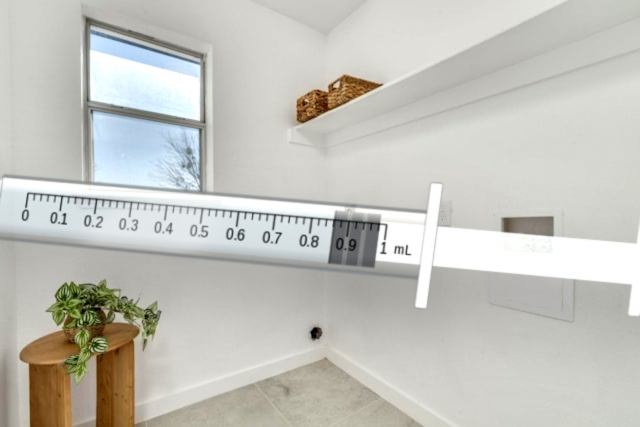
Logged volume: 0.86 mL
